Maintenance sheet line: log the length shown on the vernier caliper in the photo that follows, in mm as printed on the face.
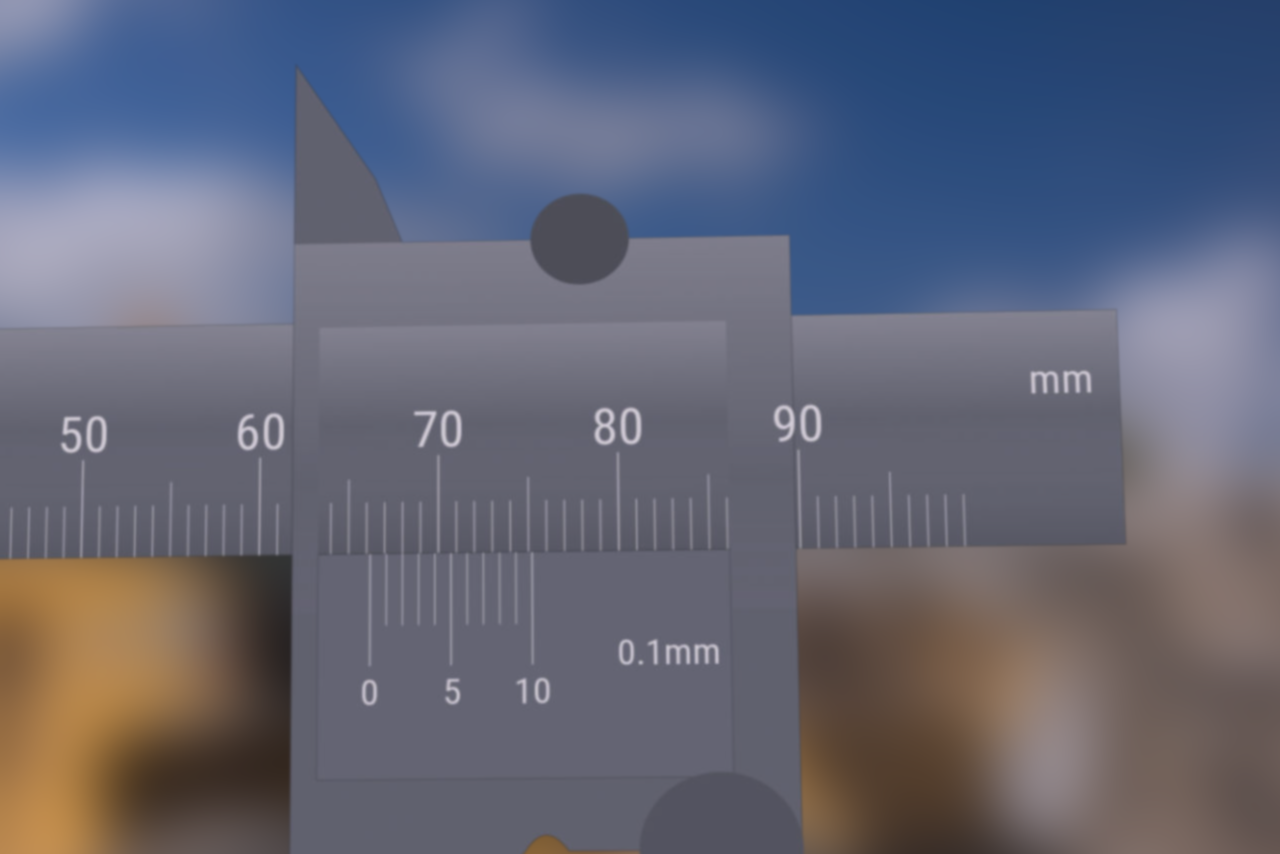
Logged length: 66.2 mm
